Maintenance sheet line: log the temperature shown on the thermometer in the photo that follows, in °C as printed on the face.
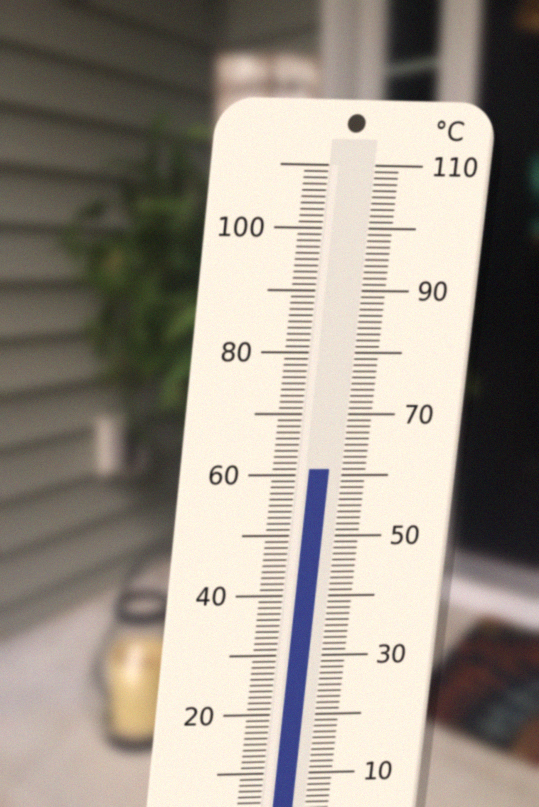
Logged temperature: 61 °C
